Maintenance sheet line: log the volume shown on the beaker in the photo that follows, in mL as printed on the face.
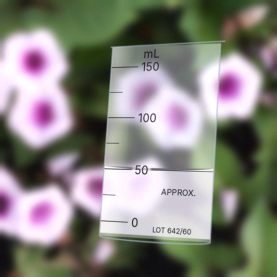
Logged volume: 50 mL
